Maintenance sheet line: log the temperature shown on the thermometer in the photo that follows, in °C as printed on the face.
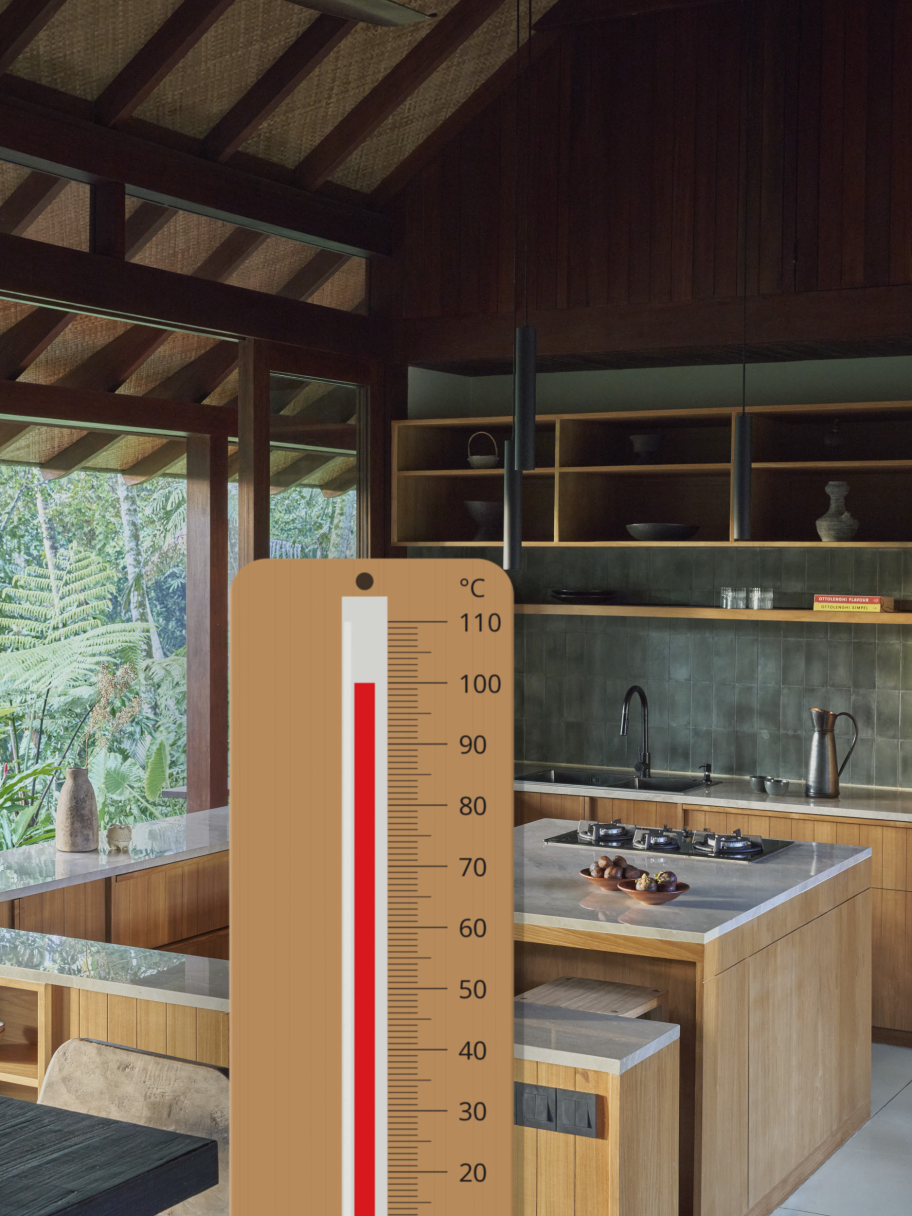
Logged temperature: 100 °C
